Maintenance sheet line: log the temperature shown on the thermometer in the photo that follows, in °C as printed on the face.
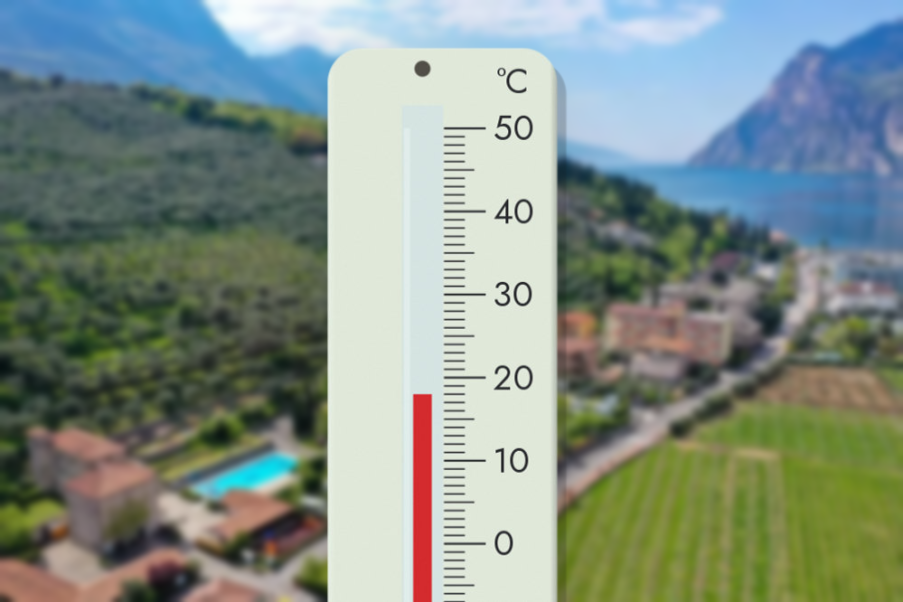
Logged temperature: 18 °C
